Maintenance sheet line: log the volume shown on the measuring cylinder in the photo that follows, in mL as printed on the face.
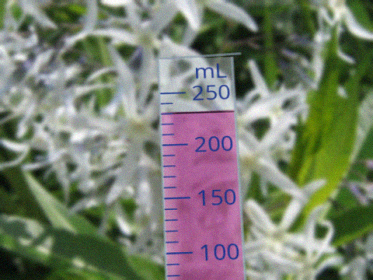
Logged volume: 230 mL
